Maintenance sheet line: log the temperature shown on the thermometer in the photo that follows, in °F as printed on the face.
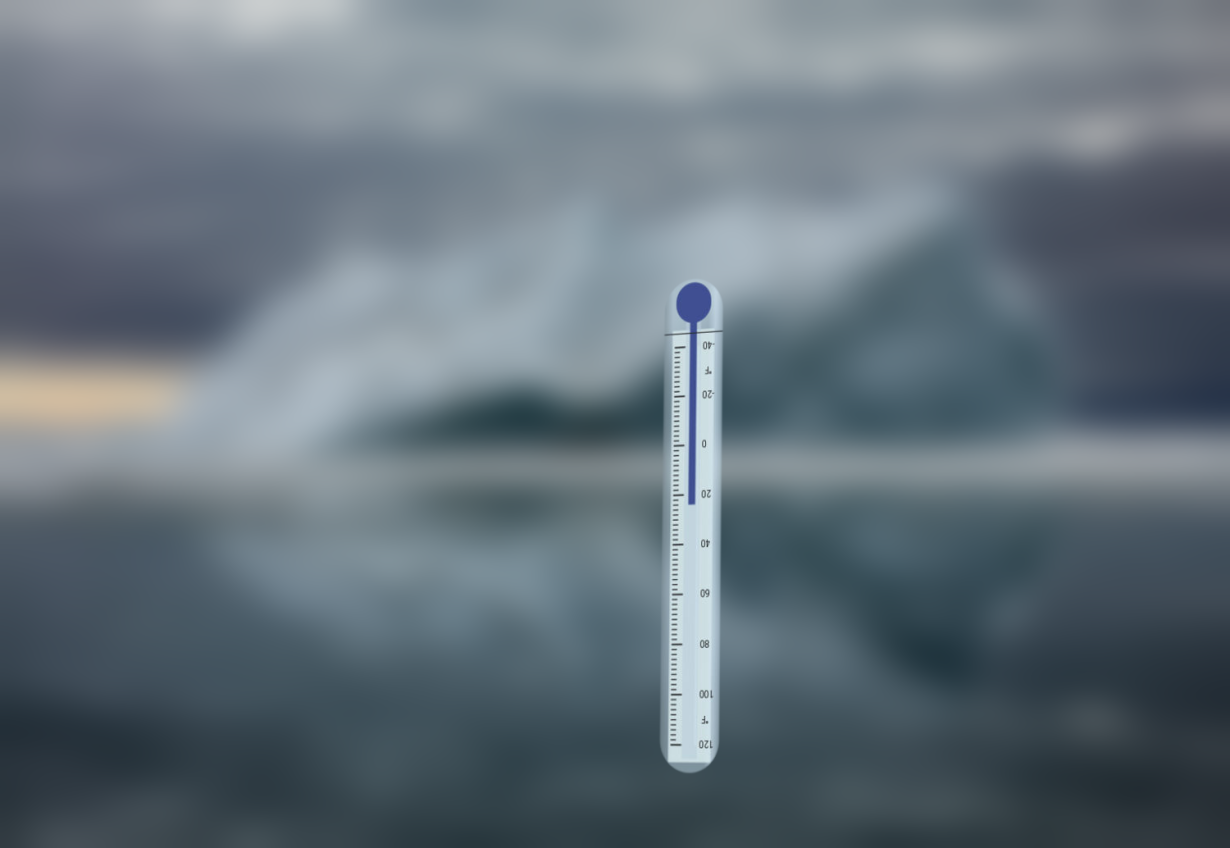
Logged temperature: 24 °F
